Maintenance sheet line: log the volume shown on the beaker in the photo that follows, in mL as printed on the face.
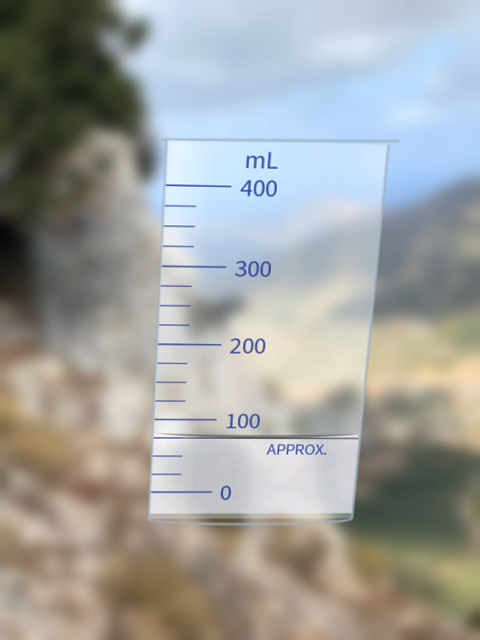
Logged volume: 75 mL
